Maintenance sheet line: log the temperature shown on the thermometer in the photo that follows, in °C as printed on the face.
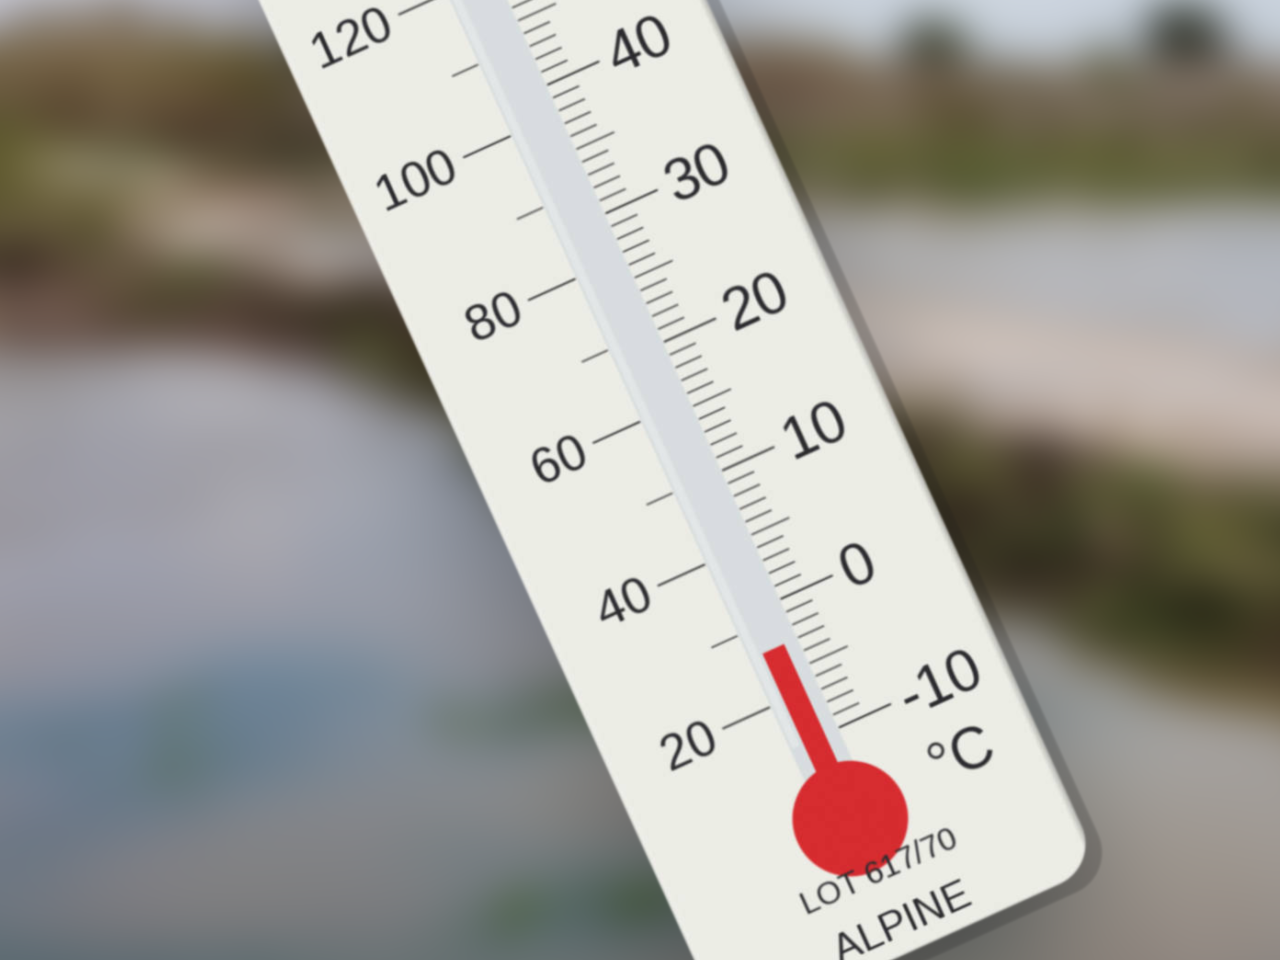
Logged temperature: -3 °C
